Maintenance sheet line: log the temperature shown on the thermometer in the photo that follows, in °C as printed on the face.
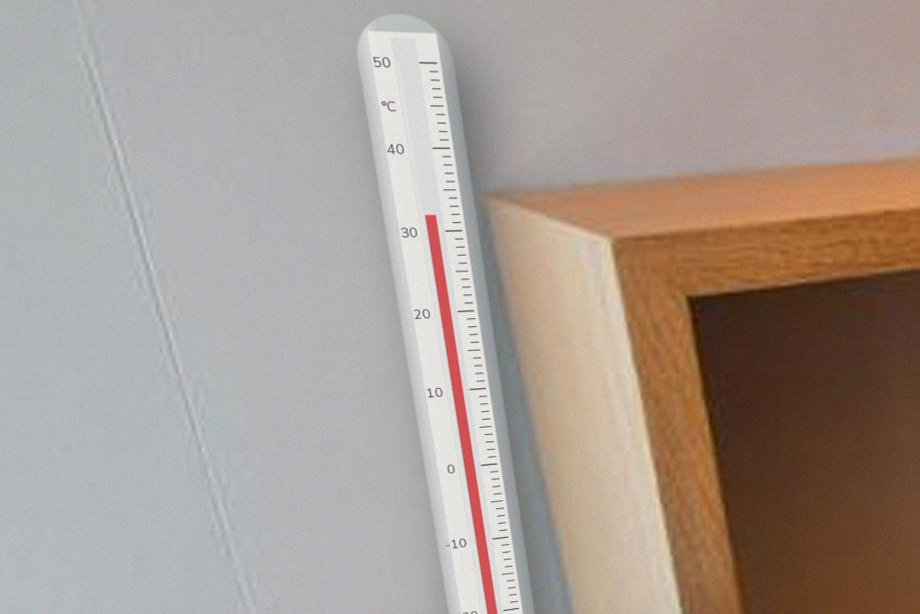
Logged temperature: 32 °C
